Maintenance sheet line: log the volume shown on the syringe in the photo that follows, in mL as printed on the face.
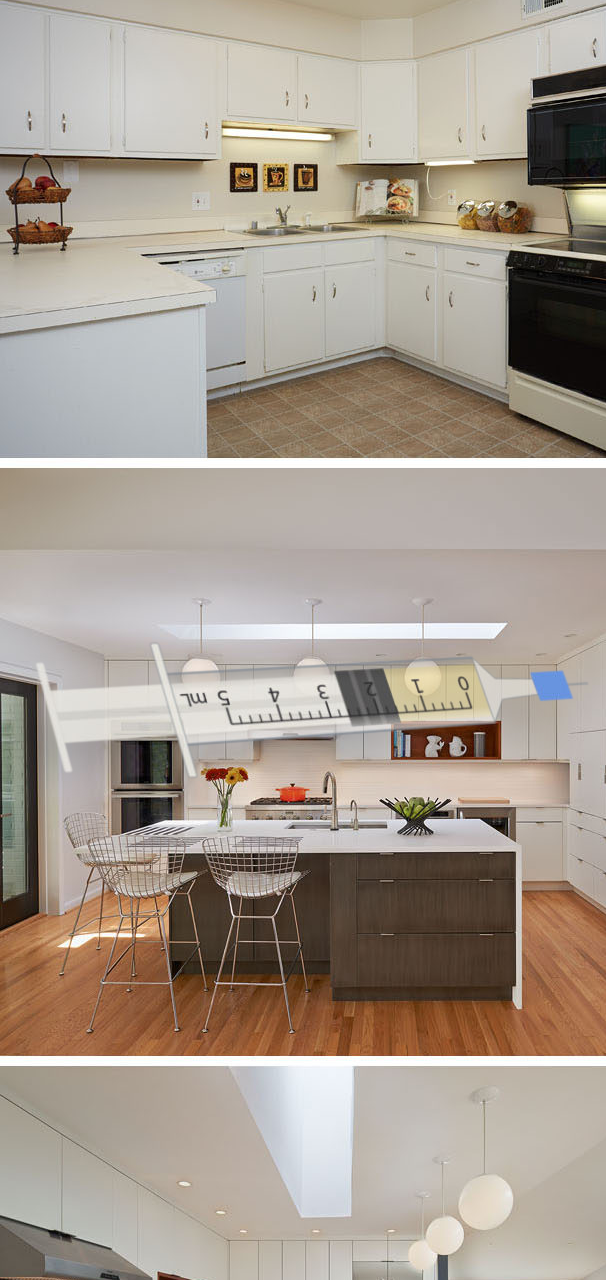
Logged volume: 1.6 mL
